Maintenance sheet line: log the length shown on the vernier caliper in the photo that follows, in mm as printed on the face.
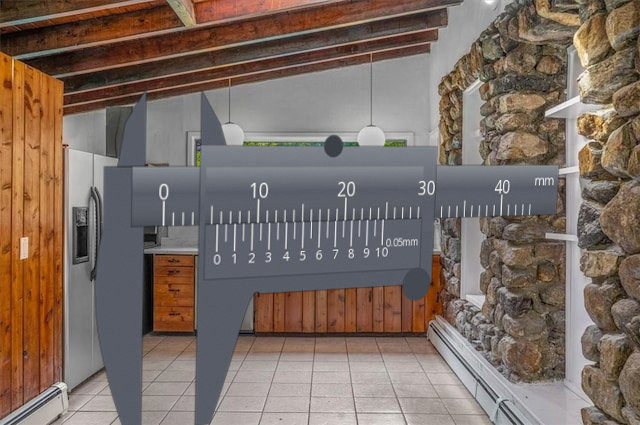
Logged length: 5.6 mm
